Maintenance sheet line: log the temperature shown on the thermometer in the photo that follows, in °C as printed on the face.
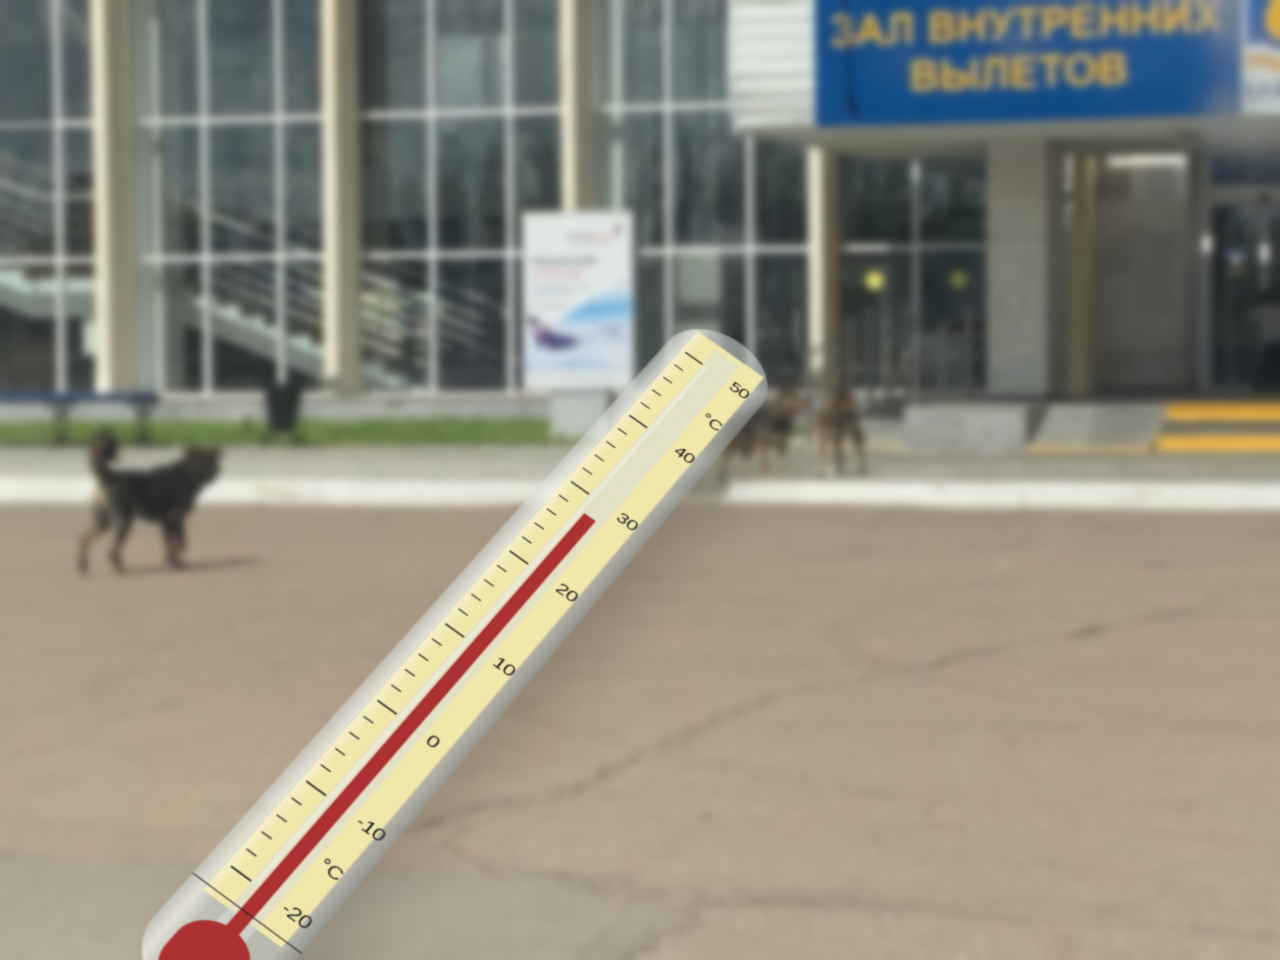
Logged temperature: 28 °C
